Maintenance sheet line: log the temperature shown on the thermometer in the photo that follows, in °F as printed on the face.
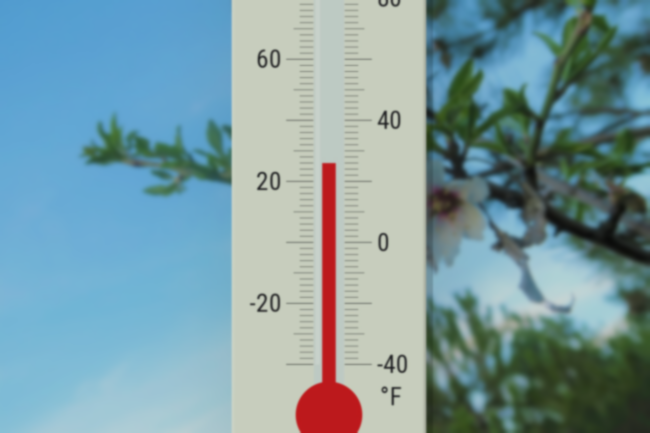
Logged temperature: 26 °F
